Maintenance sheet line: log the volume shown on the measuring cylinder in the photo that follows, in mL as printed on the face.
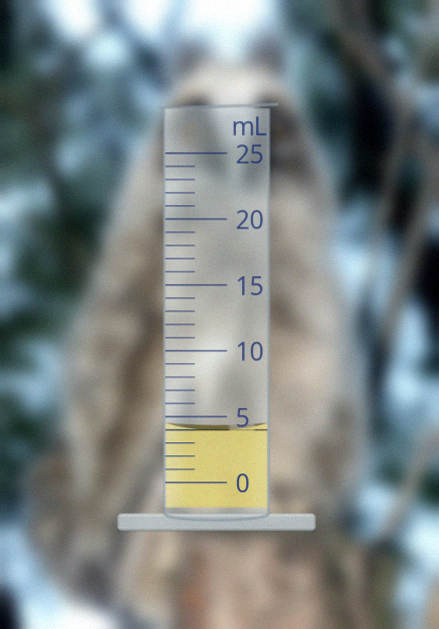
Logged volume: 4 mL
